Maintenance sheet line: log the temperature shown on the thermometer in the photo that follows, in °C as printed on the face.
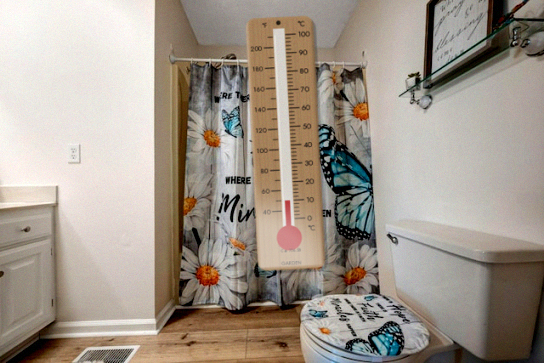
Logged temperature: 10 °C
